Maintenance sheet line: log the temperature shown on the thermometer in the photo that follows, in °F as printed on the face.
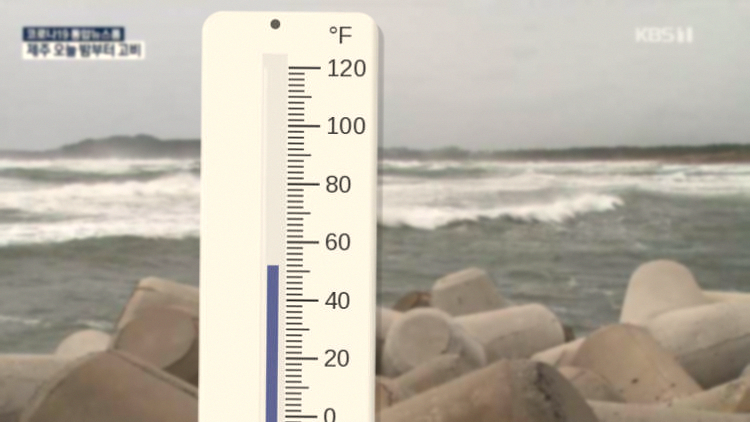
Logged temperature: 52 °F
